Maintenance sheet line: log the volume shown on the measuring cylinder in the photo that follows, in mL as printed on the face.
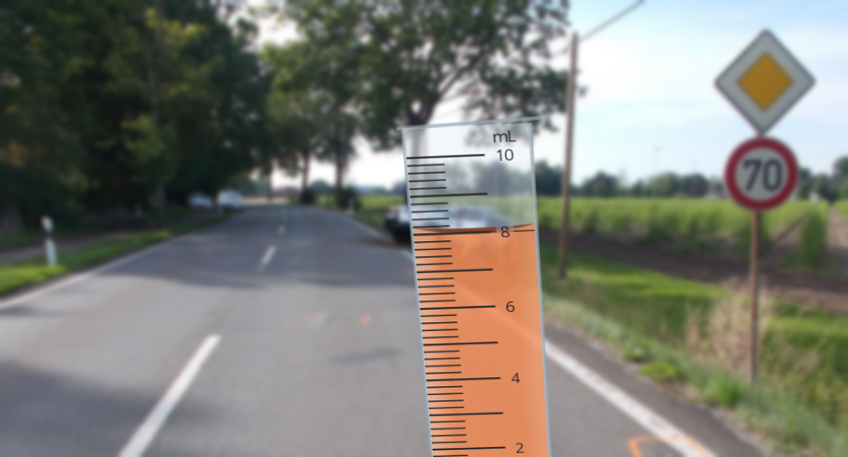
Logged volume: 8 mL
